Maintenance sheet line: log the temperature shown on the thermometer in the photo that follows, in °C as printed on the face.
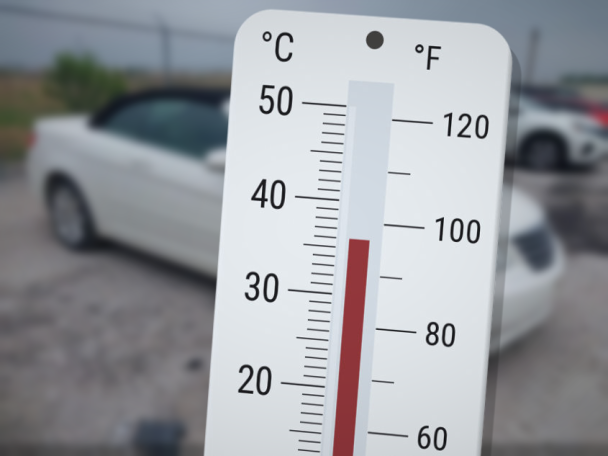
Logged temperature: 36 °C
